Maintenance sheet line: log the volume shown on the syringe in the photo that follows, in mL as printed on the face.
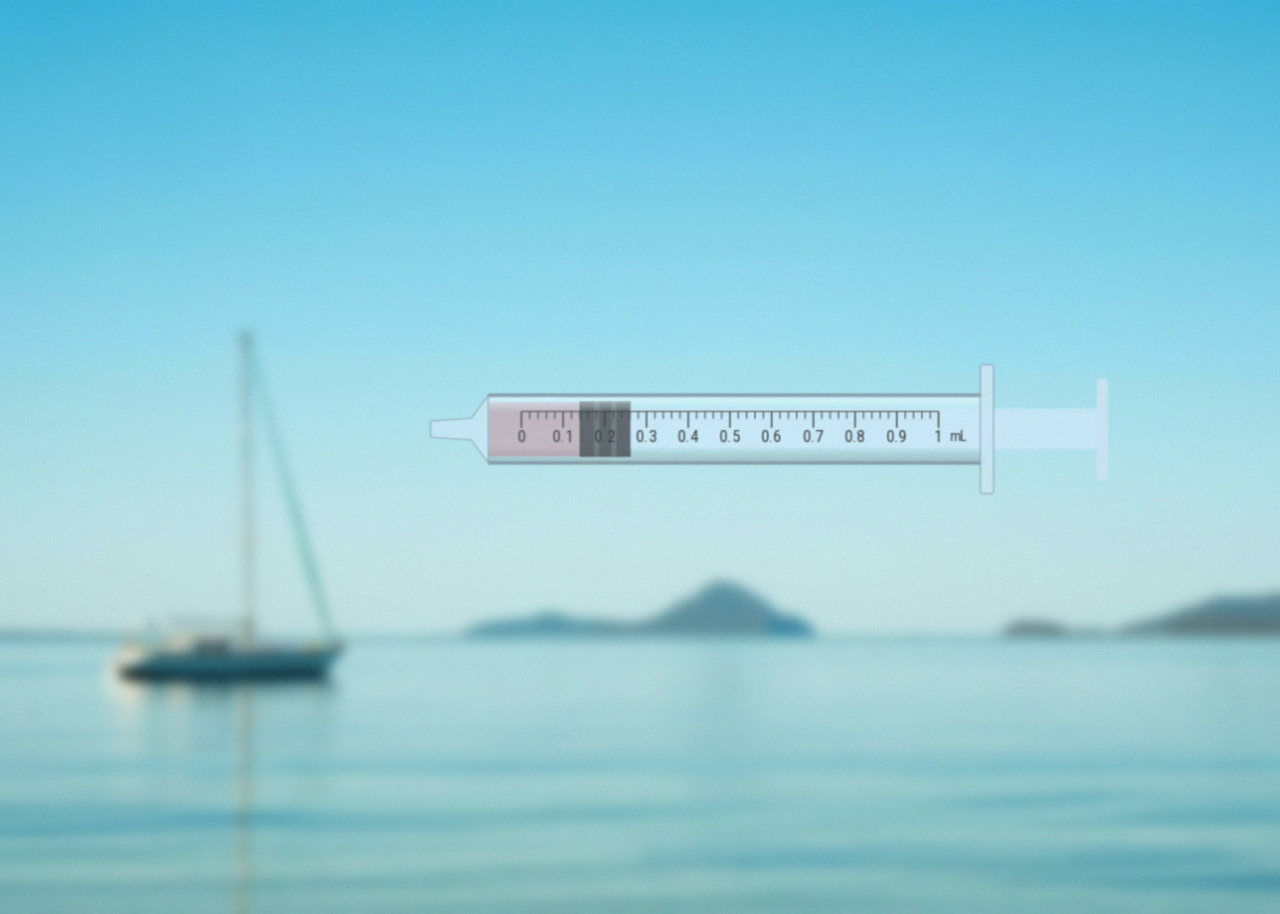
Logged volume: 0.14 mL
